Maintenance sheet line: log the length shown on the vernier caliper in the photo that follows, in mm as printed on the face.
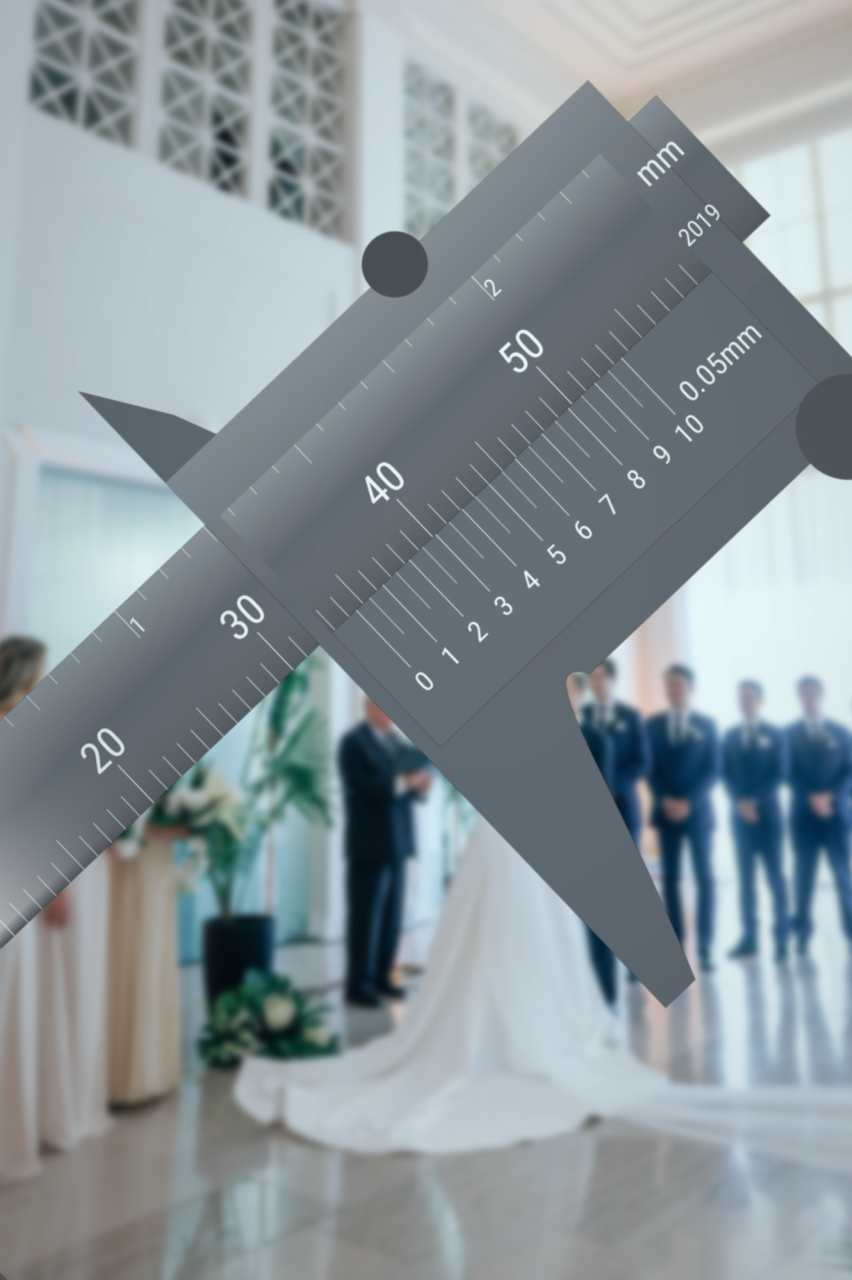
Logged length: 34.5 mm
